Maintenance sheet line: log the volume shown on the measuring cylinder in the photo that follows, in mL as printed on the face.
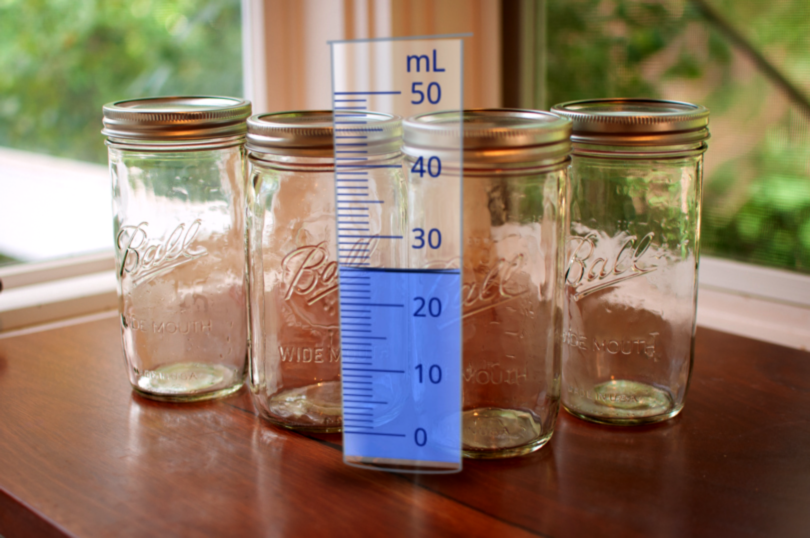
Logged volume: 25 mL
